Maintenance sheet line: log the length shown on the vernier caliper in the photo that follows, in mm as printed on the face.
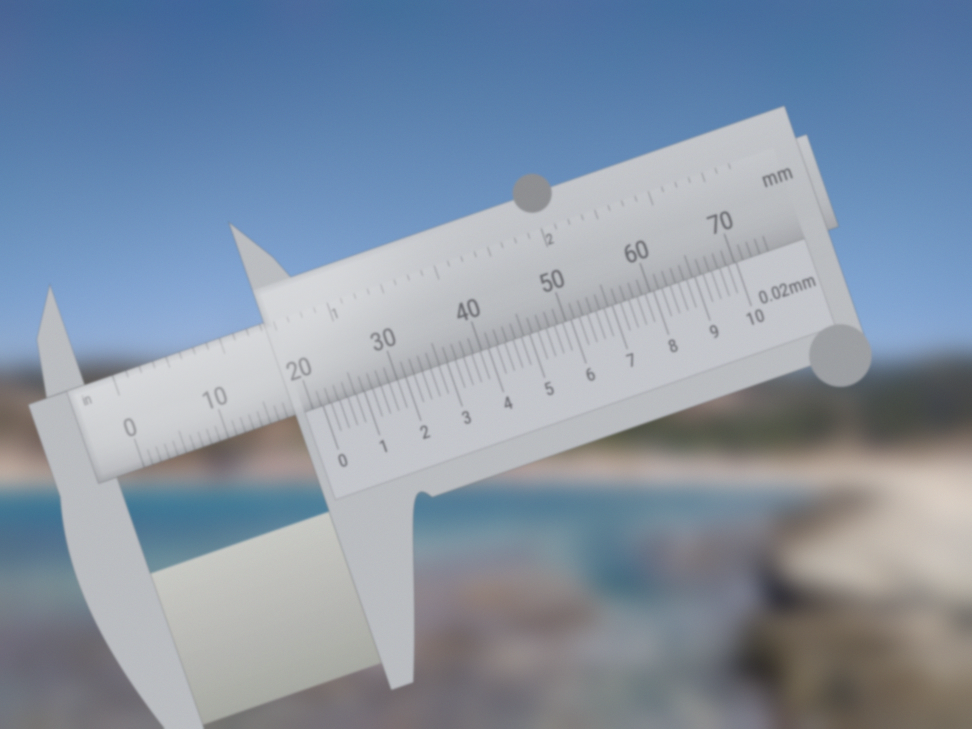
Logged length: 21.2 mm
